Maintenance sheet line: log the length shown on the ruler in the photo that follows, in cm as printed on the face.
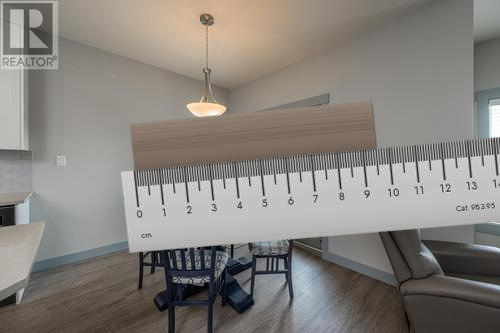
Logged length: 9.5 cm
